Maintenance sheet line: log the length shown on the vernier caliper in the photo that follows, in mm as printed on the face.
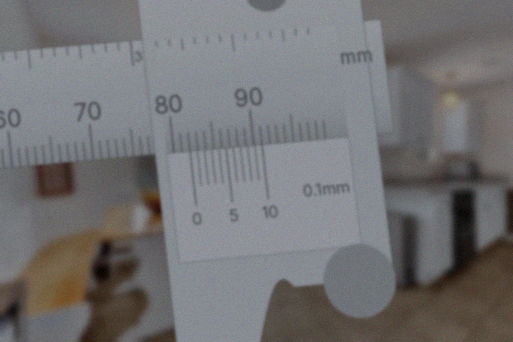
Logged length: 82.0 mm
